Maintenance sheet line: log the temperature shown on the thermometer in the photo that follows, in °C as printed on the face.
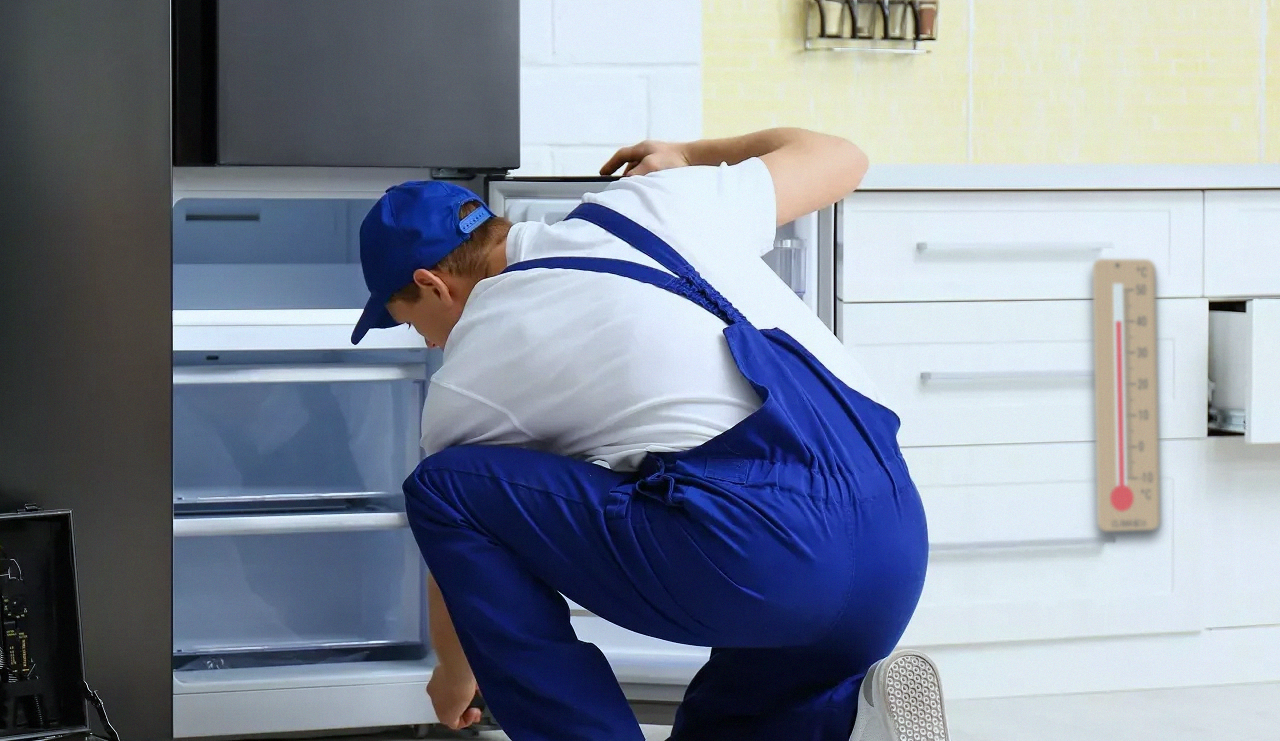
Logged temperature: 40 °C
